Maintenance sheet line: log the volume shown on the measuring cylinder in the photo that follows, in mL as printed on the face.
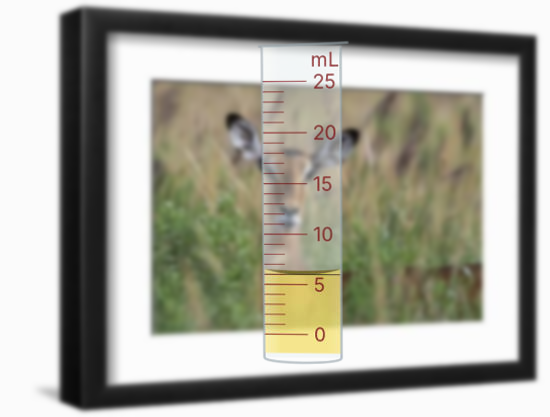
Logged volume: 6 mL
